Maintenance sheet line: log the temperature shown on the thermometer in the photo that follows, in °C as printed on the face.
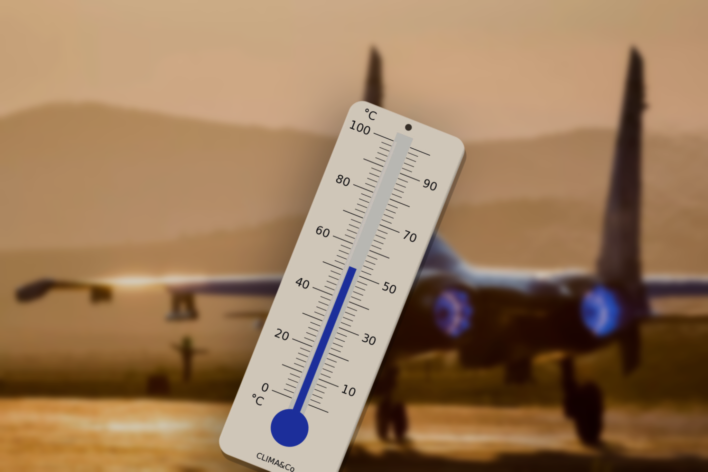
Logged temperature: 52 °C
